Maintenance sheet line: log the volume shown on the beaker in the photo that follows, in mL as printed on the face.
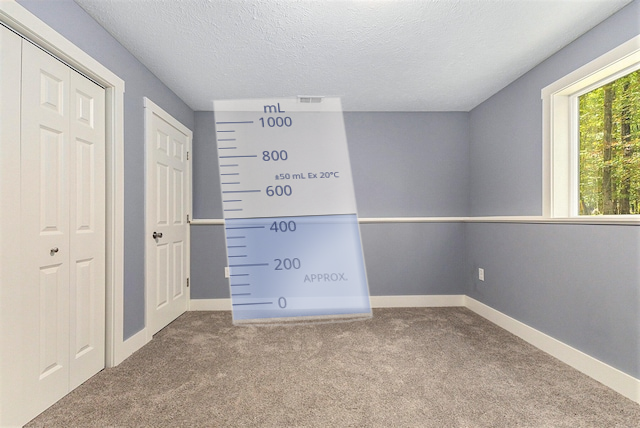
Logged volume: 450 mL
